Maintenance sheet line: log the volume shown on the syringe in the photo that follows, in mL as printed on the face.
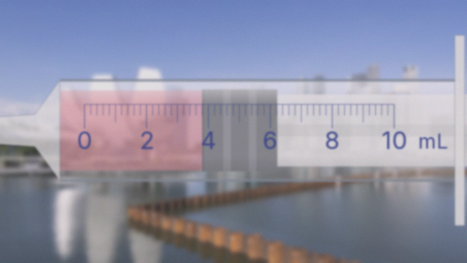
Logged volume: 3.8 mL
